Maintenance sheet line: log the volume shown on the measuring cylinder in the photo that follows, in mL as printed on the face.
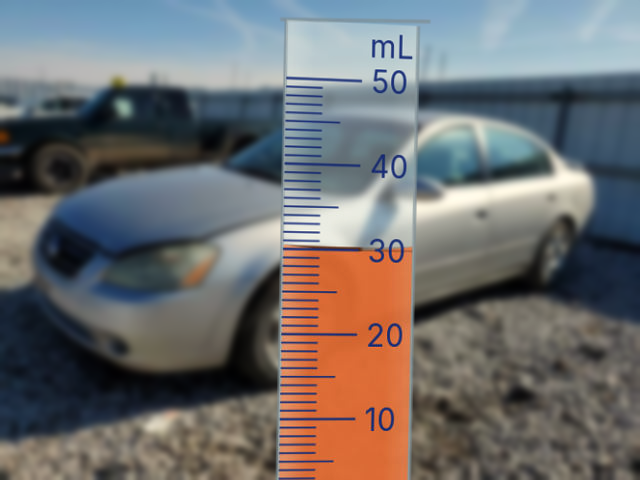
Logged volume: 30 mL
